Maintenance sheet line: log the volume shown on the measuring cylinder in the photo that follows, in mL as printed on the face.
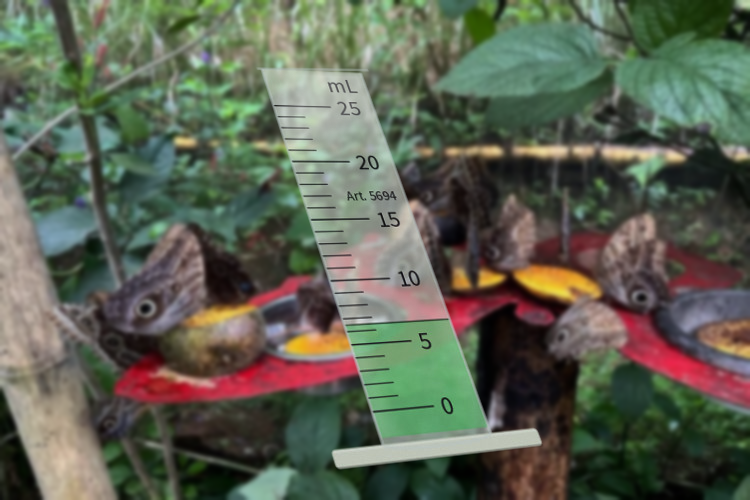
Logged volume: 6.5 mL
